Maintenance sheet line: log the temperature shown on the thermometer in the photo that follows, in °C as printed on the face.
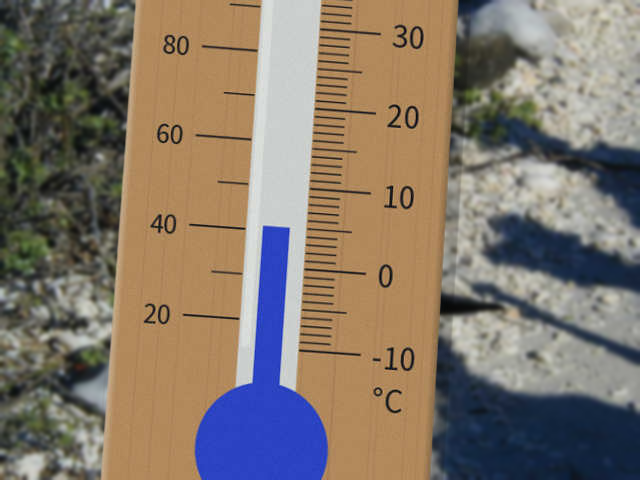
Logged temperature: 5 °C
